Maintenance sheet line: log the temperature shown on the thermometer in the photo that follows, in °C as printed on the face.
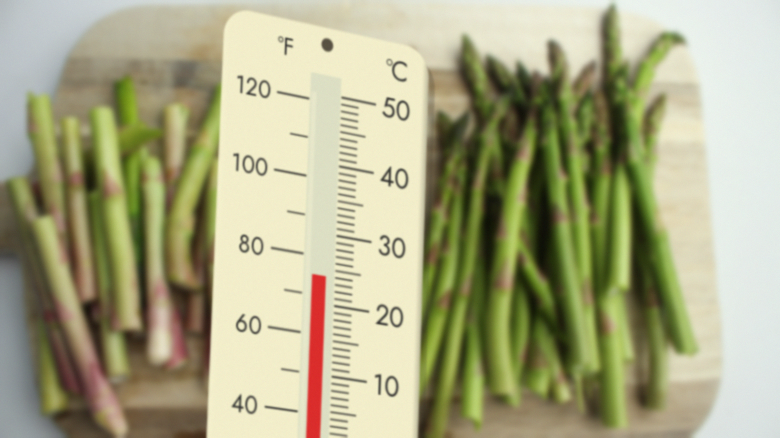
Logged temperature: 24 °C
